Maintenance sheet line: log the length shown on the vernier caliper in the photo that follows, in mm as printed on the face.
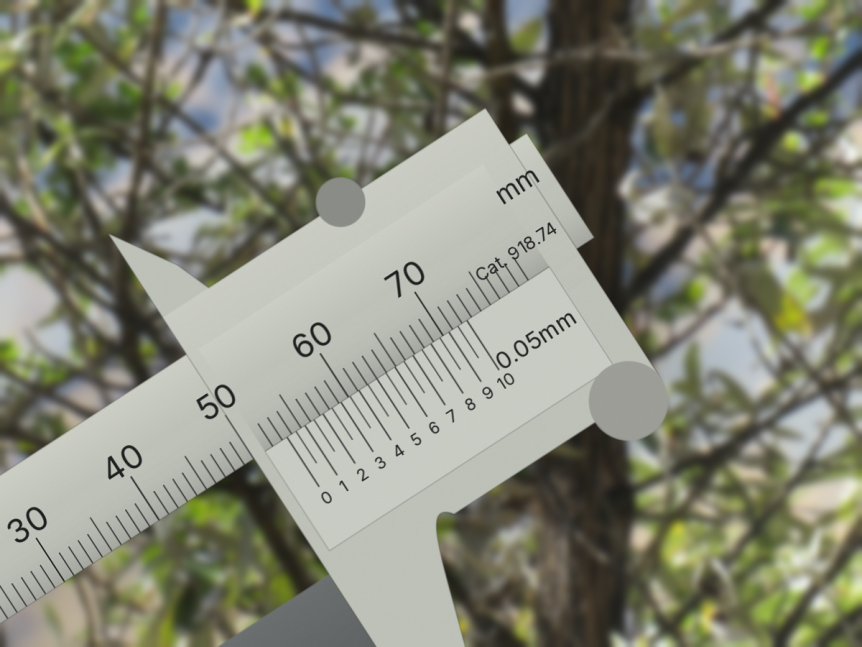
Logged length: 53.5 mm
